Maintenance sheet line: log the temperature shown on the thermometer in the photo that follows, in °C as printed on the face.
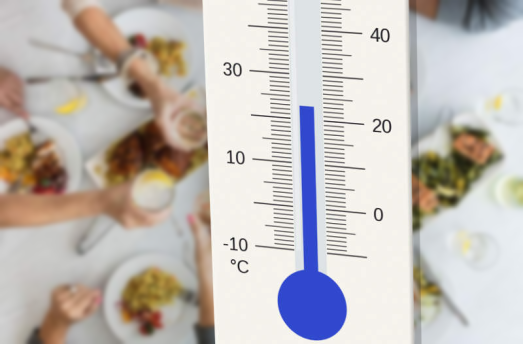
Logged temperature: 23 °C
